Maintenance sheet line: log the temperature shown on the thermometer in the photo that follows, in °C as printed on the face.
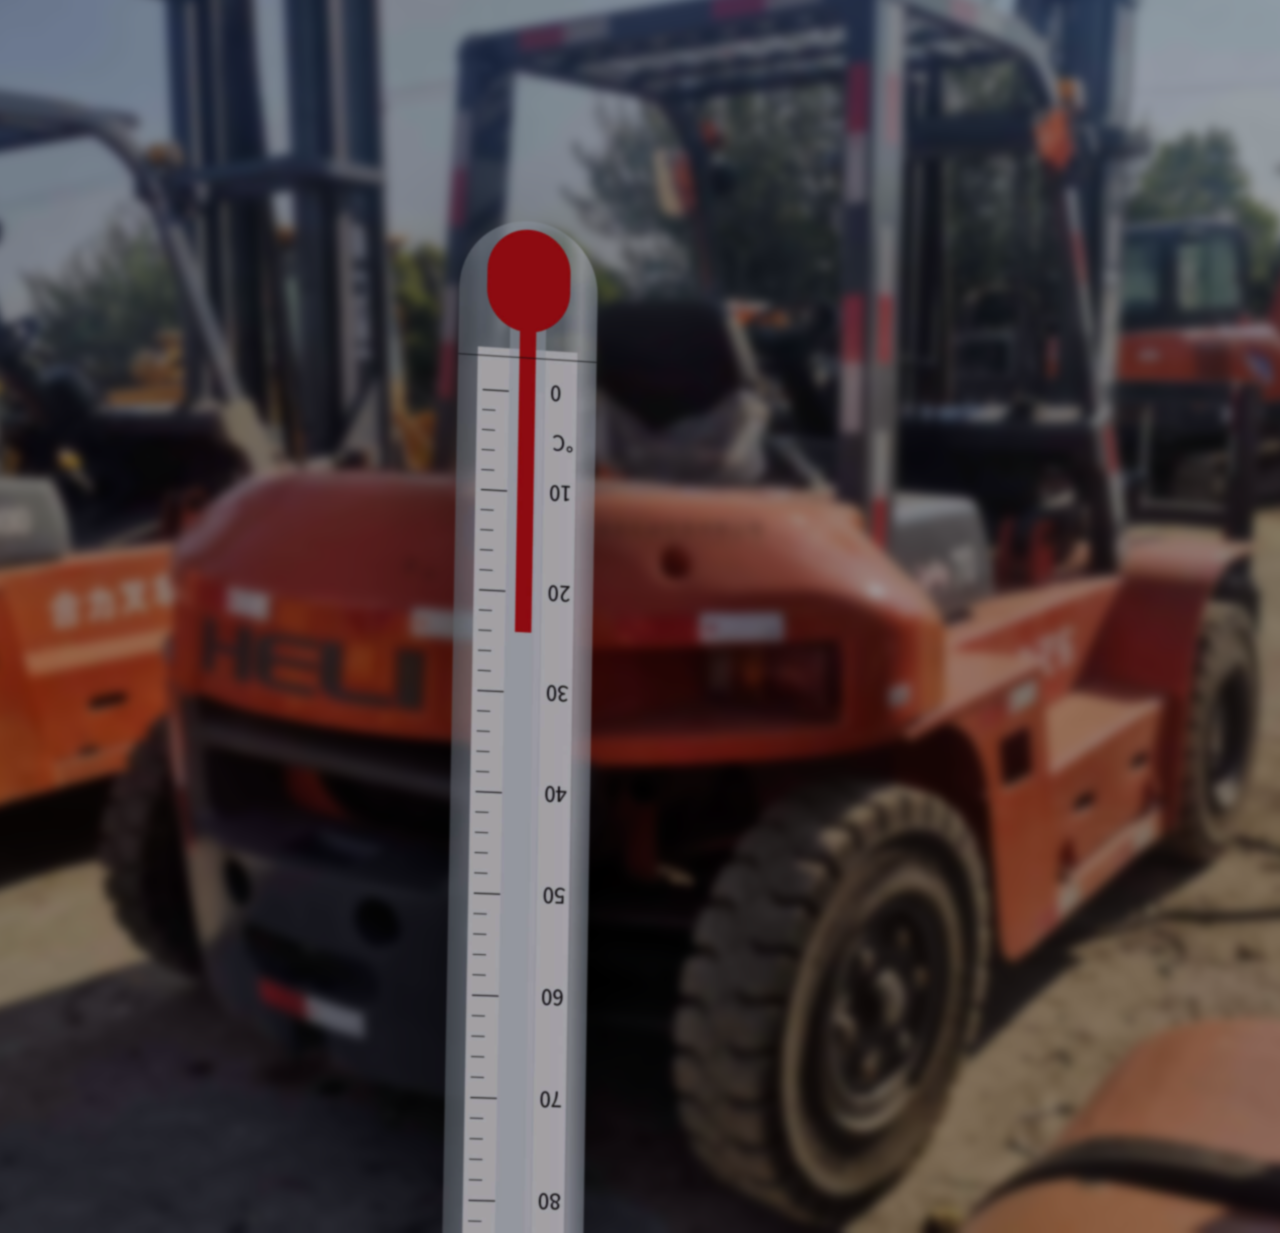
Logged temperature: 24 °C
